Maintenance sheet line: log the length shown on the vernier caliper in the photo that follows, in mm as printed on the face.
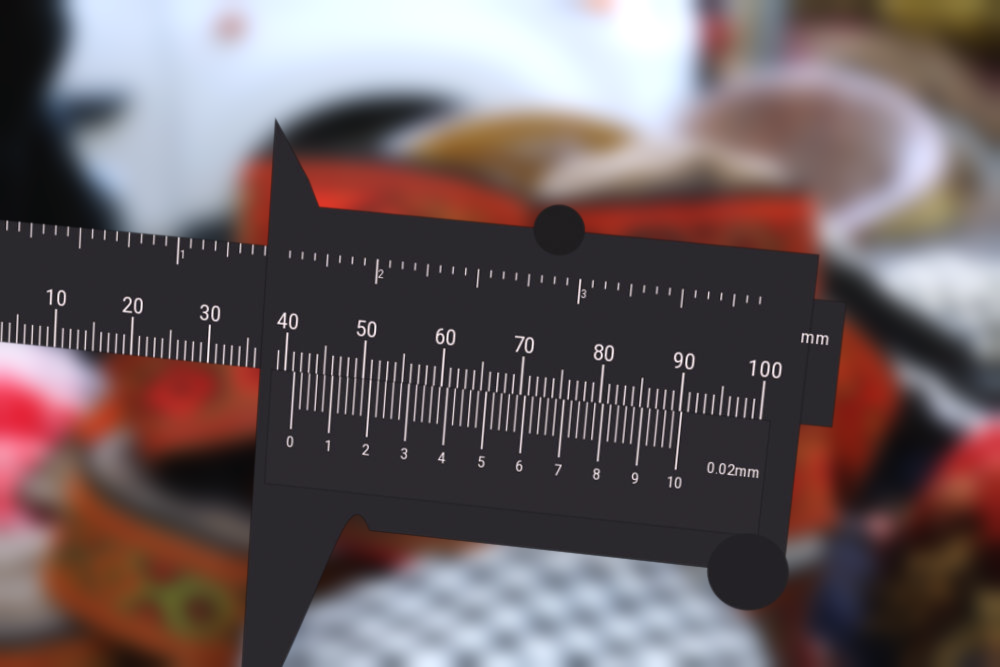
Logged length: 41.2 mm
